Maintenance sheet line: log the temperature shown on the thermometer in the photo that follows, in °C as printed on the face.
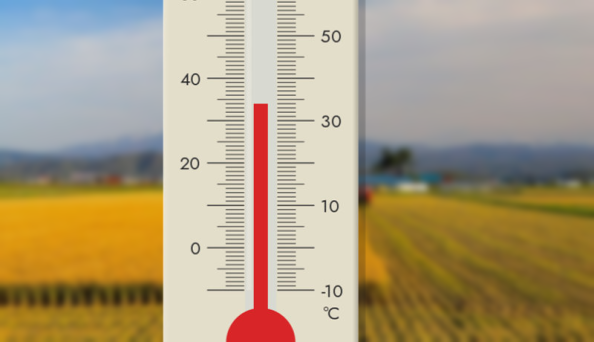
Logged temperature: 34 °C
